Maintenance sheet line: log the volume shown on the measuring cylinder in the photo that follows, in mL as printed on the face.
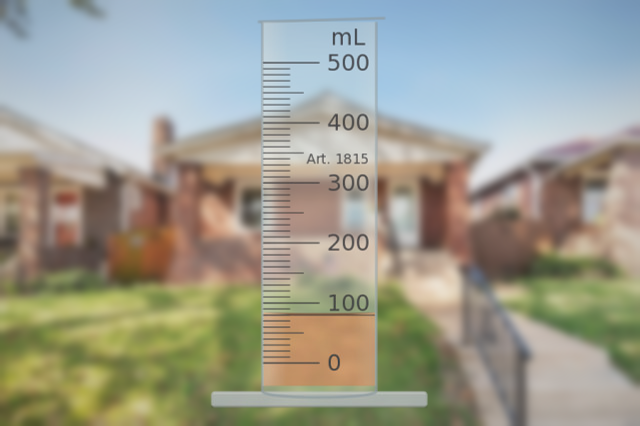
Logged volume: 80 mL
